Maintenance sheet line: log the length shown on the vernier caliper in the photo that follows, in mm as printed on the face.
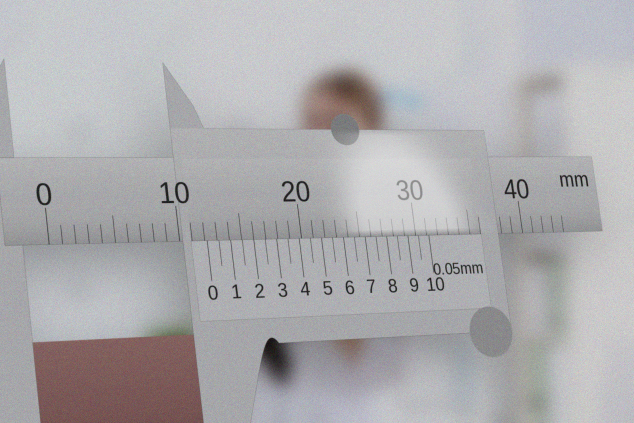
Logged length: 12.2 mm
